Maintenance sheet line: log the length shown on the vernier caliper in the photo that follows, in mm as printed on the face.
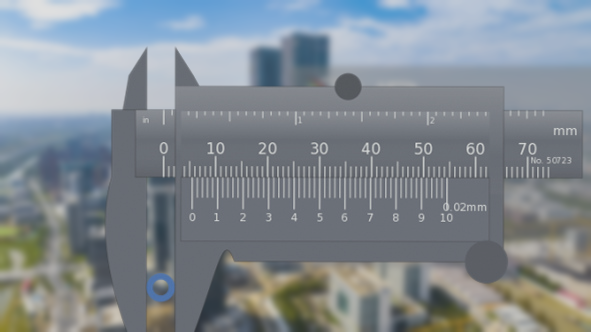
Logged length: 5.5 mm
